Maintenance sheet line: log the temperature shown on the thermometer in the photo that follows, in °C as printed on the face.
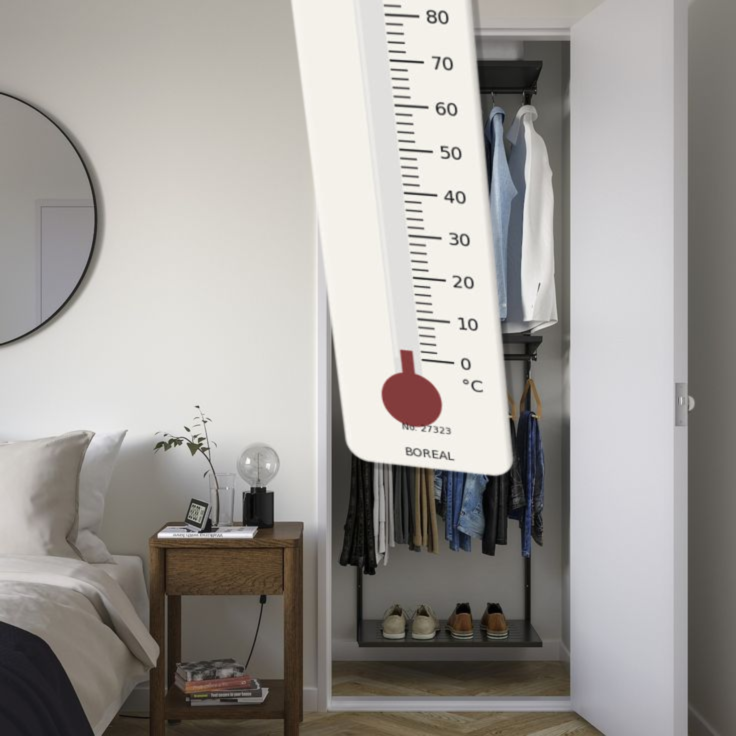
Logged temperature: 2 °C
